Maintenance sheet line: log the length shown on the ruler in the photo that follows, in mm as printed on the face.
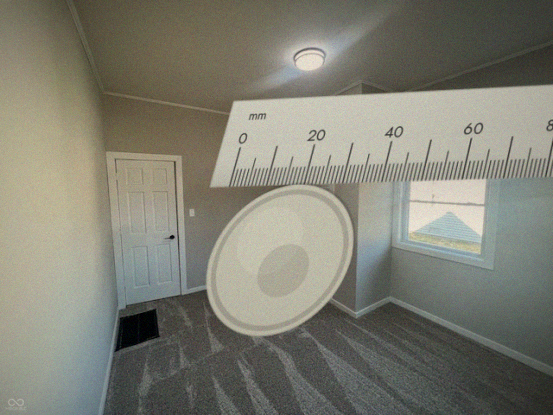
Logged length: 37 mm
